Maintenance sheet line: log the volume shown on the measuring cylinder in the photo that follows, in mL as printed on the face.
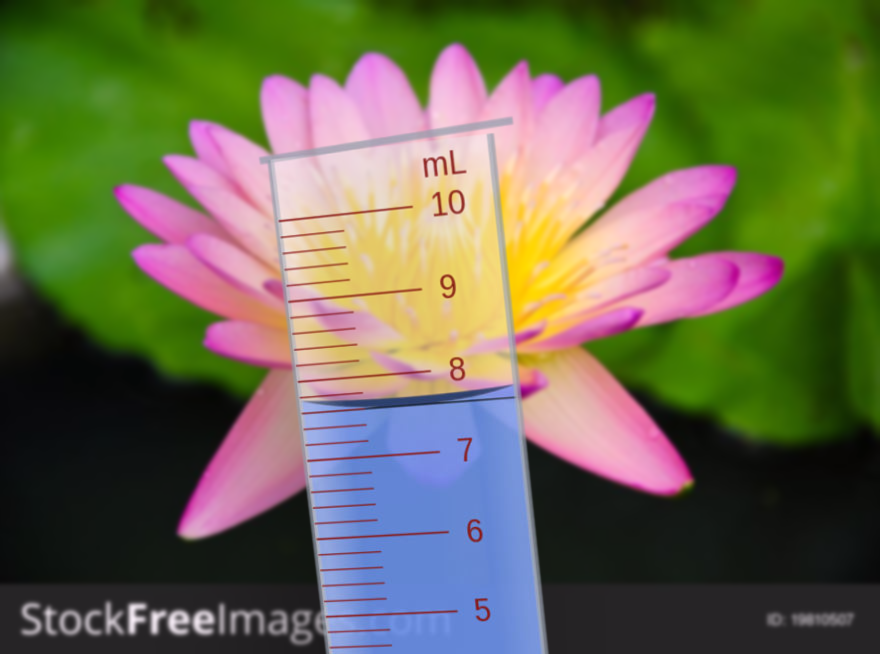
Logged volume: 7.6 mL
